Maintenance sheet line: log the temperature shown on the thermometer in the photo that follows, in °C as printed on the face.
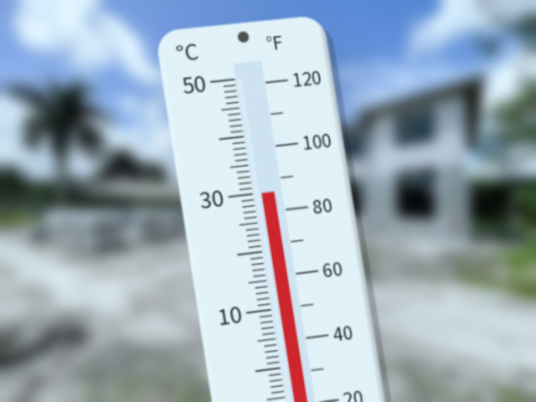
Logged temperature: 30 °C
